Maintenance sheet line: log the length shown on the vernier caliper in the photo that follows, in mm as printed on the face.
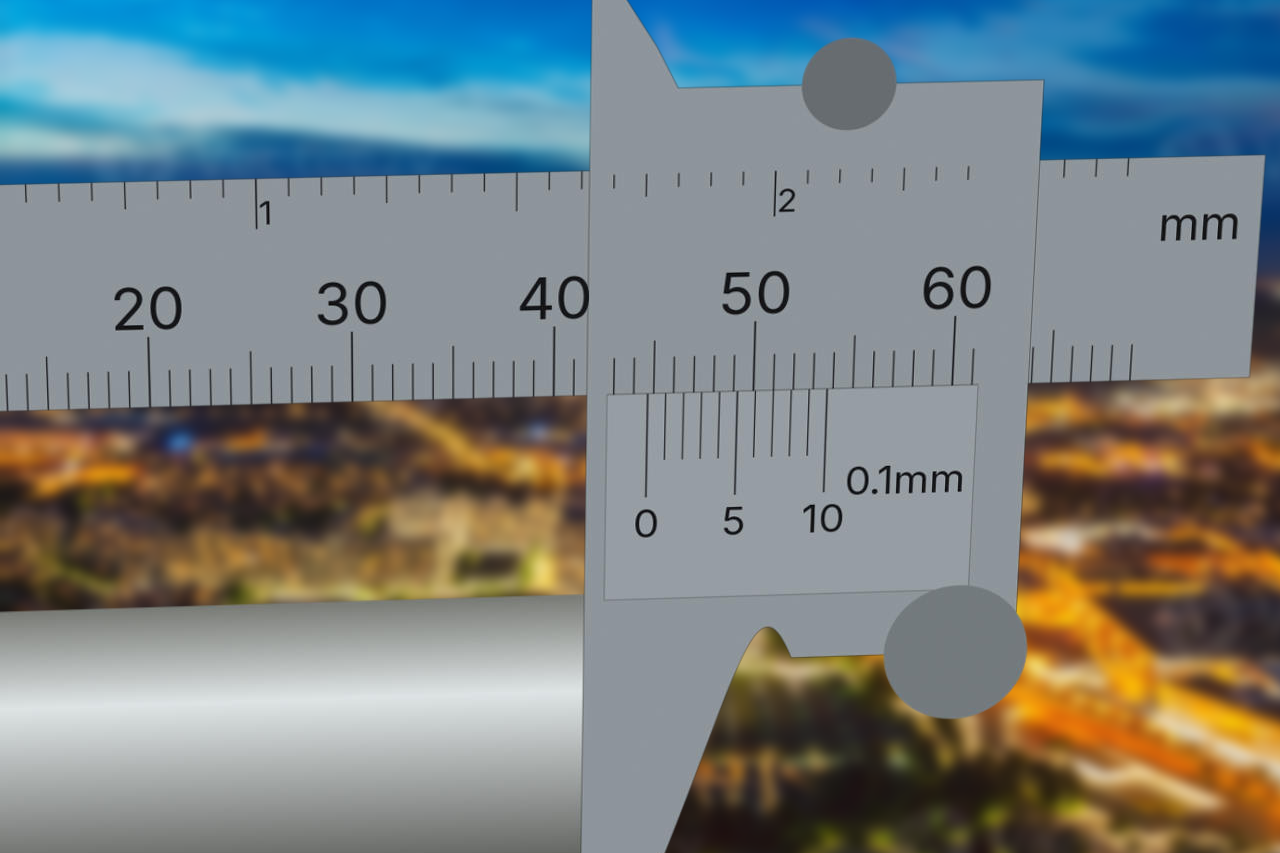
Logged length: 44.7 mm
